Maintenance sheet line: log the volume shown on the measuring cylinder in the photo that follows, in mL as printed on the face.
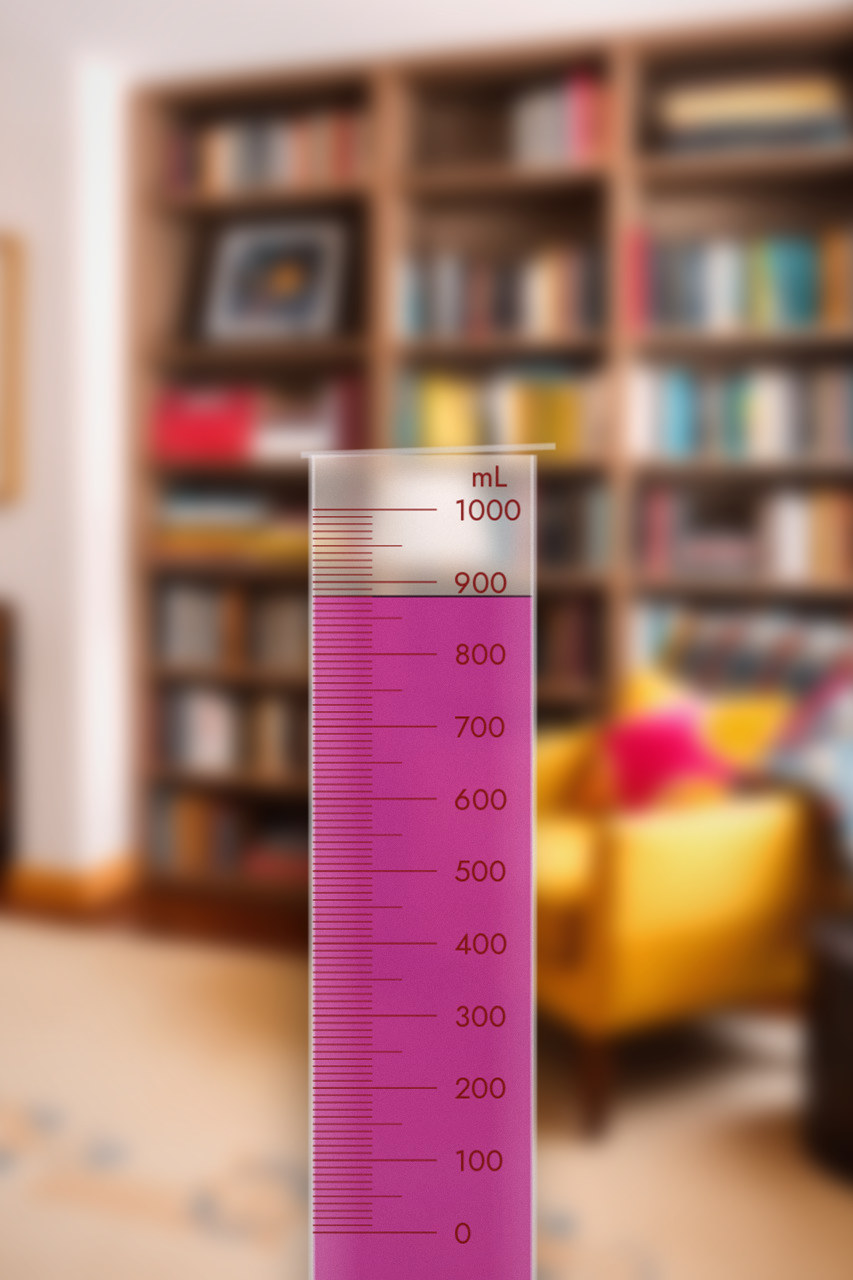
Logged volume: 880 mL
